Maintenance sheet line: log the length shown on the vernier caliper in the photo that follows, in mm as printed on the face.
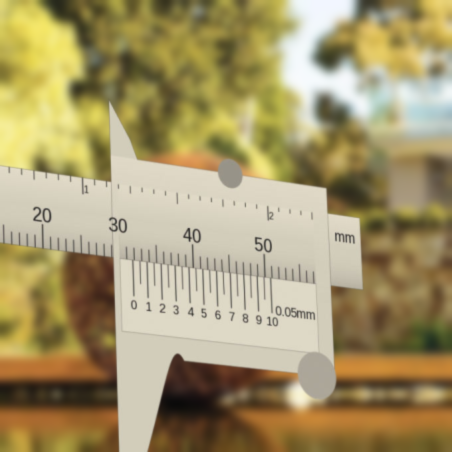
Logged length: 31.8 mm
